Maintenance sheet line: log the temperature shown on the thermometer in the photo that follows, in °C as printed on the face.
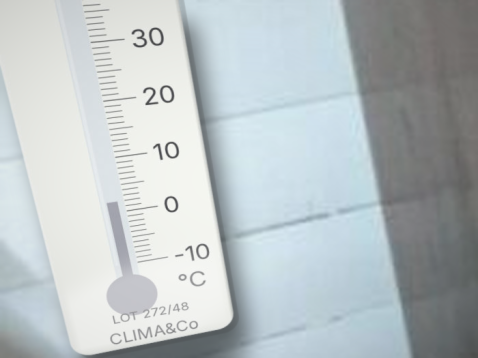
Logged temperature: 2 °C
